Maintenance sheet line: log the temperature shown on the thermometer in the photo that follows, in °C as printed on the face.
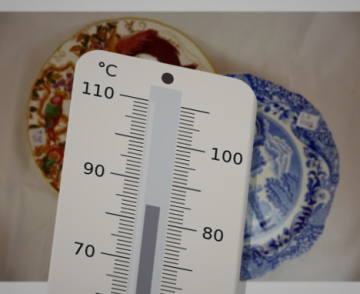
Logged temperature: 84 °C
